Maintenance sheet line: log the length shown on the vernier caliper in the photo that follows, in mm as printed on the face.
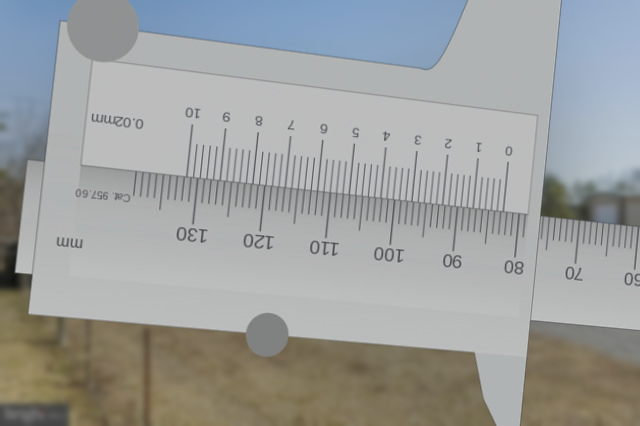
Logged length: 82.6 mm
